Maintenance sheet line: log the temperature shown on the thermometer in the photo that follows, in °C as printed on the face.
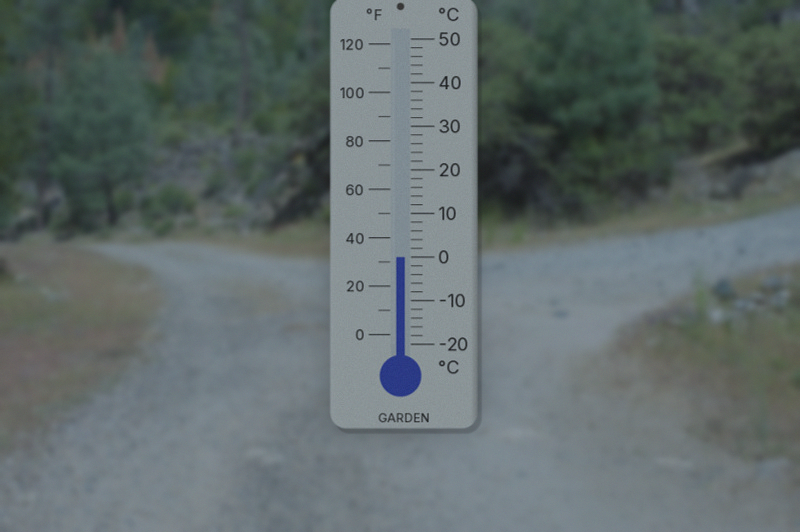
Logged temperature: 0 °C
